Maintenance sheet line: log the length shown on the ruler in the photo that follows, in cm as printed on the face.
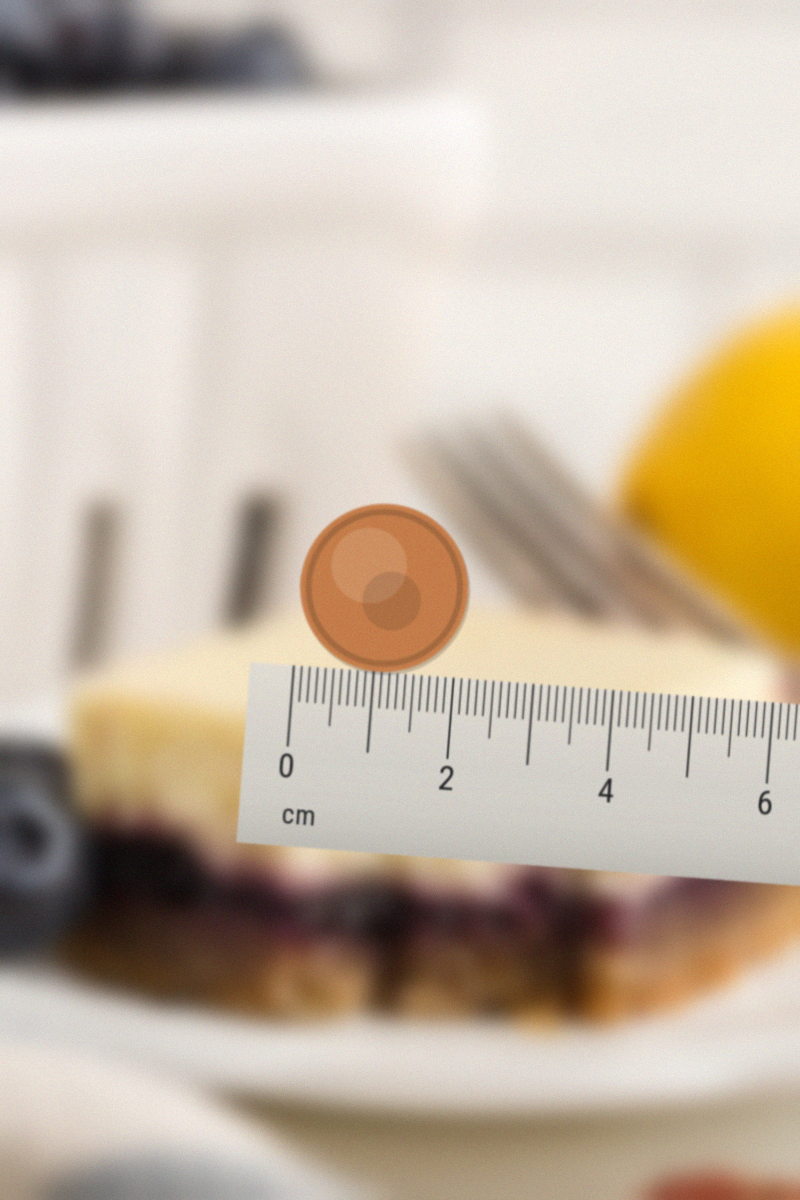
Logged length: 2.1 cm
